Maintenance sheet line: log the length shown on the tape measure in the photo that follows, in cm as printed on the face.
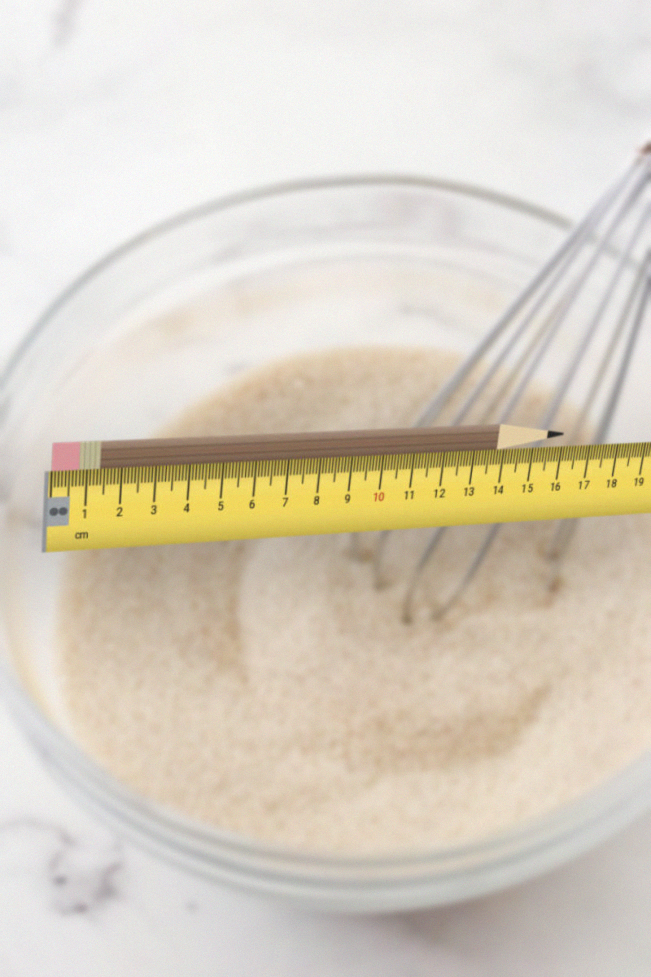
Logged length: 16 cm
